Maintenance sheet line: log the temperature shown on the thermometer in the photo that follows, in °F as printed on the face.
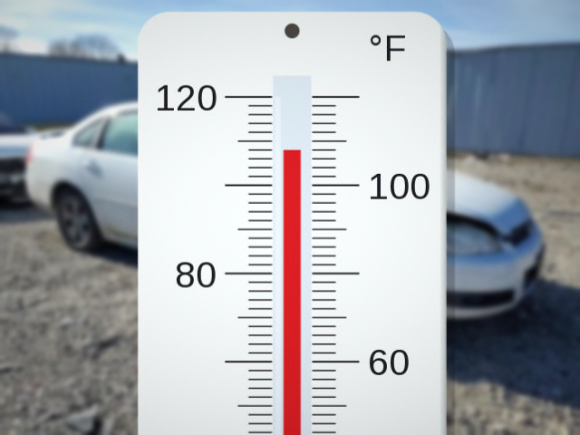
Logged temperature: 108 °F
